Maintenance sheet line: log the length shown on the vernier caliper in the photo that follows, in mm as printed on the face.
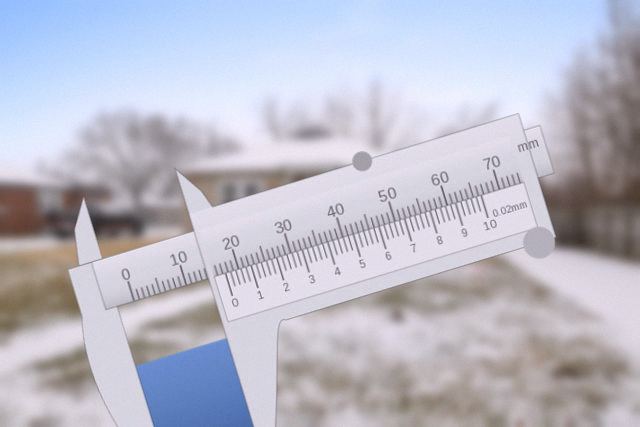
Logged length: 17.5 mm
